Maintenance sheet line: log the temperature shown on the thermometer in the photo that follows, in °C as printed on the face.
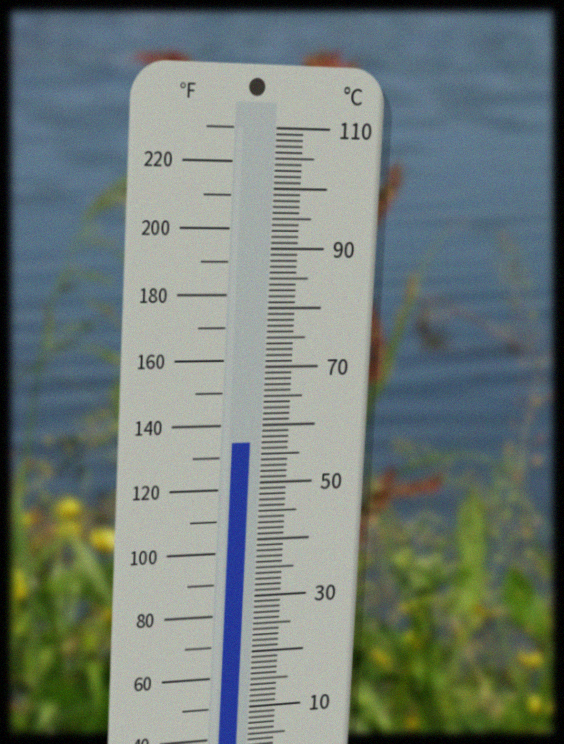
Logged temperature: 57 °C
